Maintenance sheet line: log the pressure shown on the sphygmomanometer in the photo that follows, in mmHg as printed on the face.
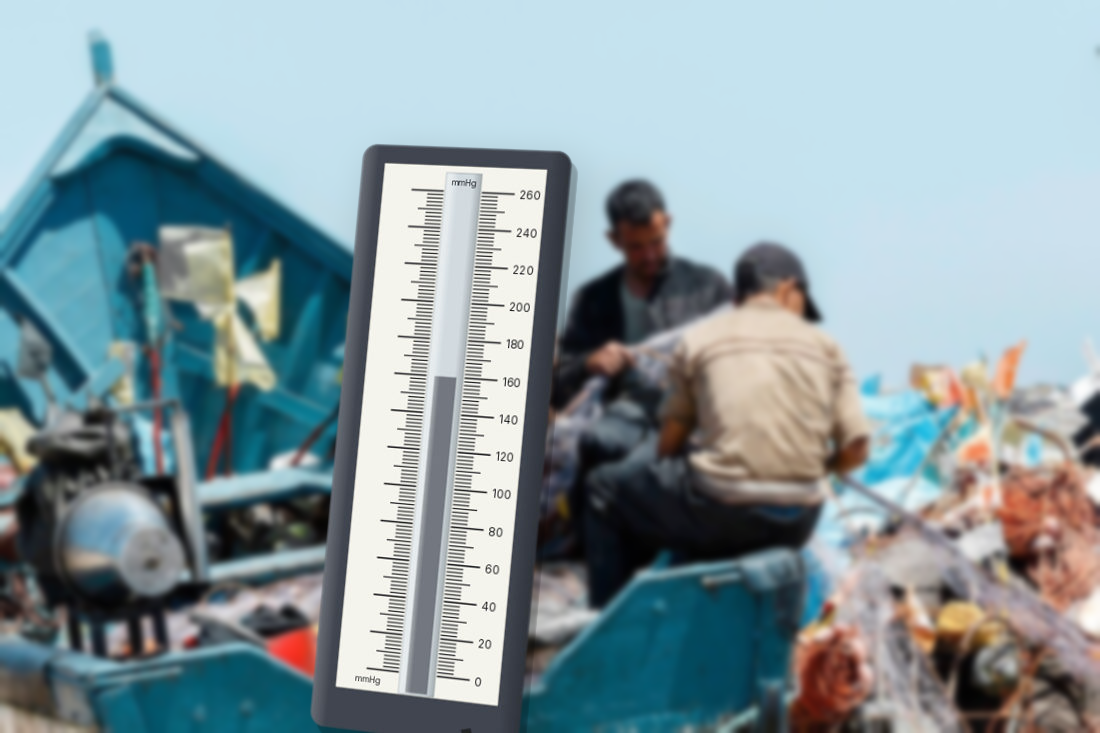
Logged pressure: 160 mmHg
